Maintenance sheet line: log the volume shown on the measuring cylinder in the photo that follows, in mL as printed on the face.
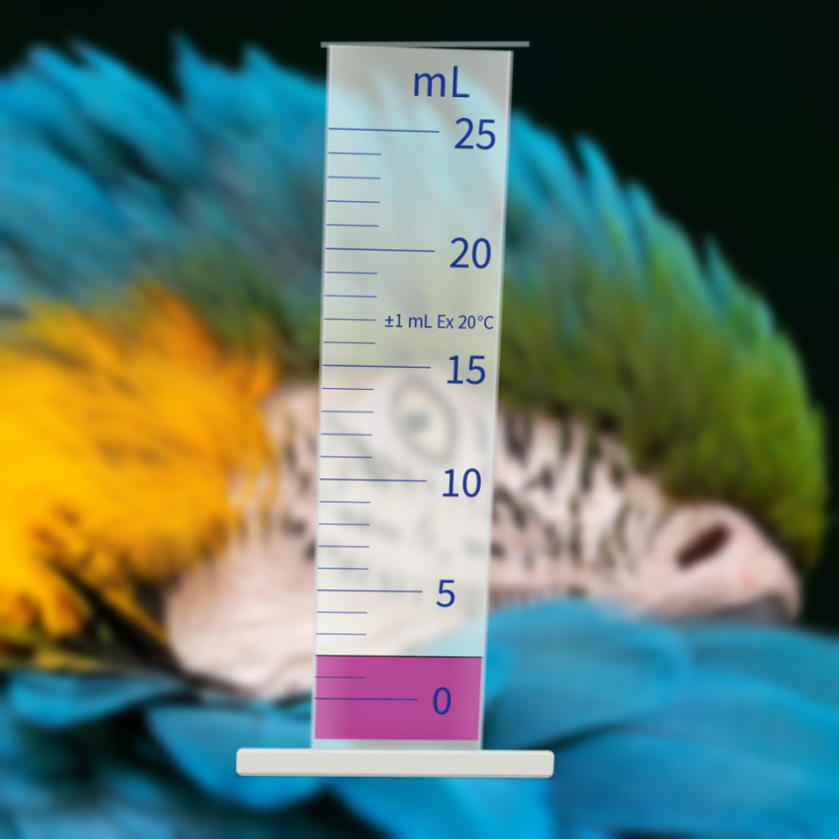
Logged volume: 2 mL
